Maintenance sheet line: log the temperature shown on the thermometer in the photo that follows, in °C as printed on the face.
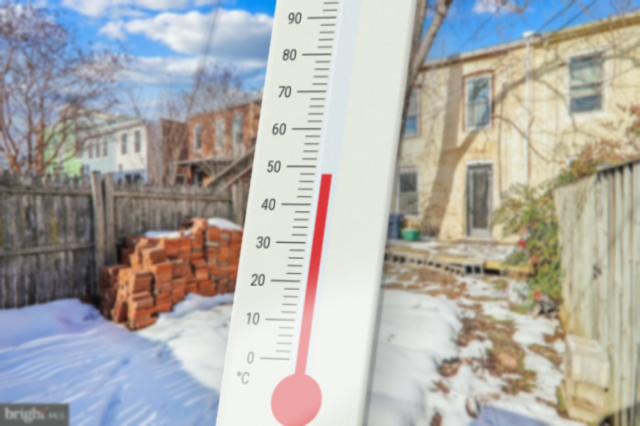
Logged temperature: 48 °C
